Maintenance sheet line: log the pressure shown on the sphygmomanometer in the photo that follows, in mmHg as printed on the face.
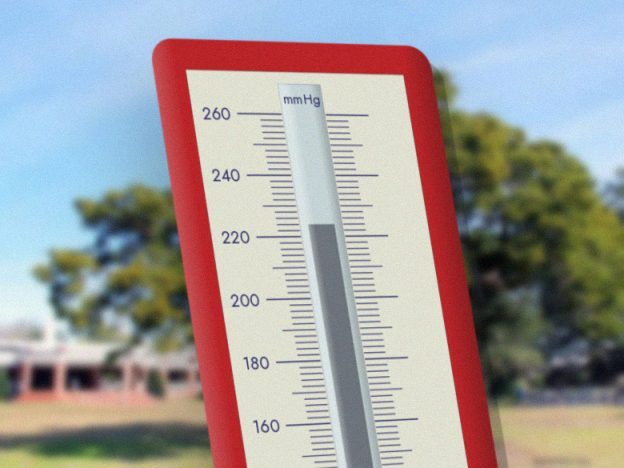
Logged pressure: 224 mmHg
